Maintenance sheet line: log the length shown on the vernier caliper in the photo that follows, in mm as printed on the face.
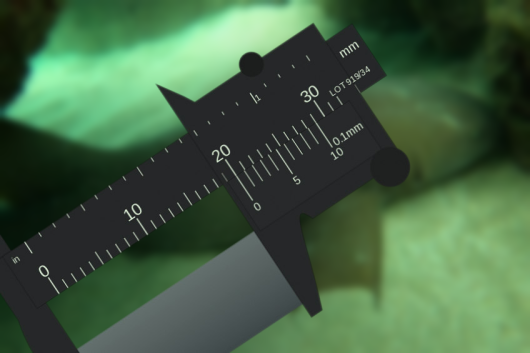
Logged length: 20.0 mm
